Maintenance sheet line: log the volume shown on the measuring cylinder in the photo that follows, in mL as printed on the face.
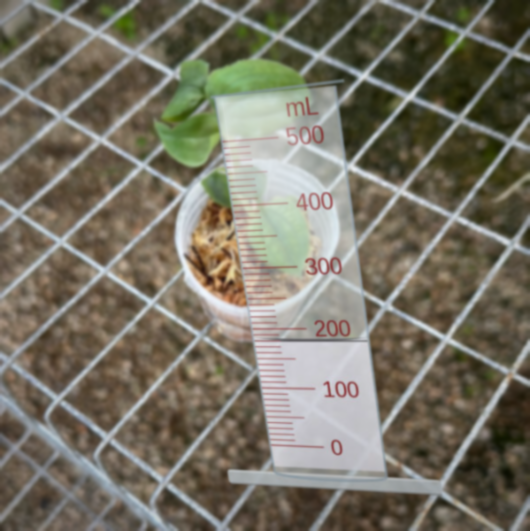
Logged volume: 180 mL
